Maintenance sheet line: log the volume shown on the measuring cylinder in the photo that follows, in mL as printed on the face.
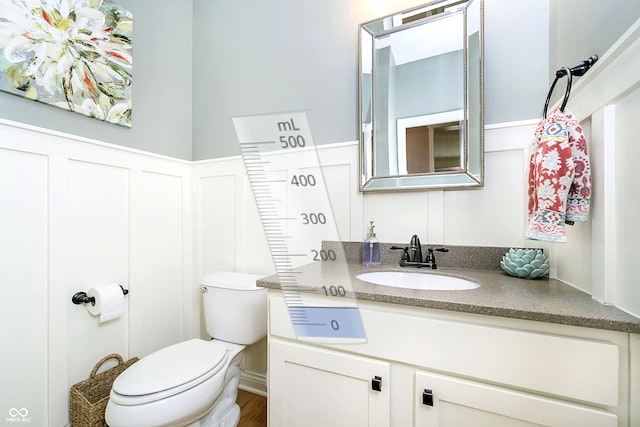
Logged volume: 50 mL
